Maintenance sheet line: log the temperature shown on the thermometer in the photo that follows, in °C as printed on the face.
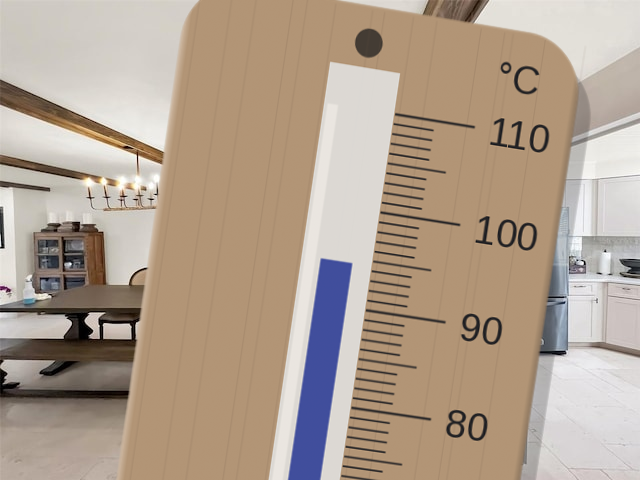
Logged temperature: 94.5 °C
